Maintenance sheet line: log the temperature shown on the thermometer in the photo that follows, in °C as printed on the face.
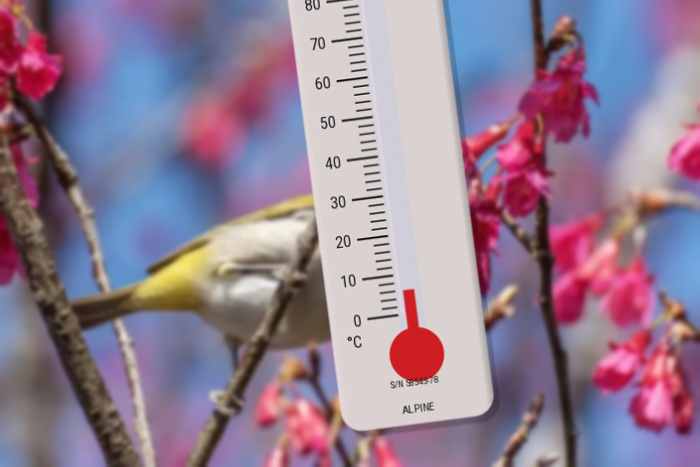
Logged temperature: 6 °C
